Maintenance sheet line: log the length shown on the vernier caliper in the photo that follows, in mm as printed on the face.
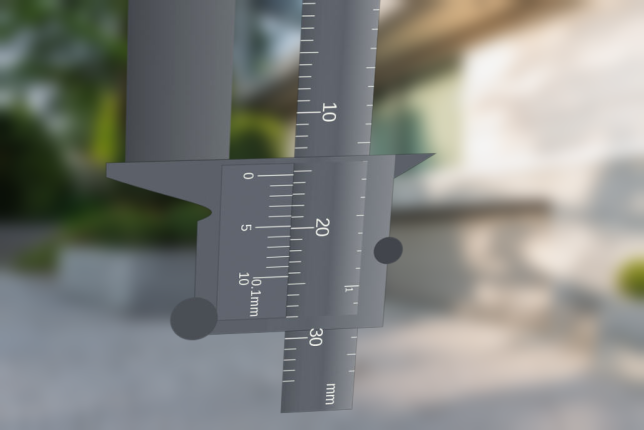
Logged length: 15.3 mm
